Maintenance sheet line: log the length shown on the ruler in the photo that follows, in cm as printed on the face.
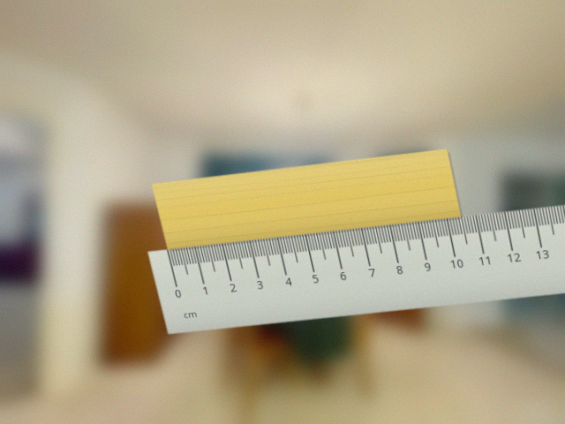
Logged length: 10.5 cm
